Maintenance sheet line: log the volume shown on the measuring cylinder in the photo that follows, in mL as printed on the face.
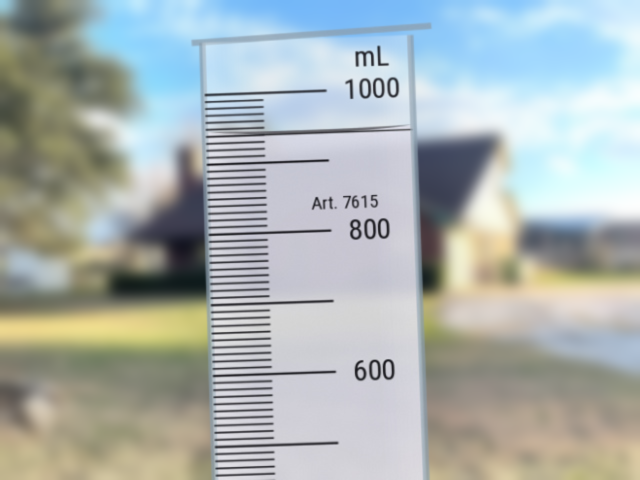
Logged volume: 940 mL
